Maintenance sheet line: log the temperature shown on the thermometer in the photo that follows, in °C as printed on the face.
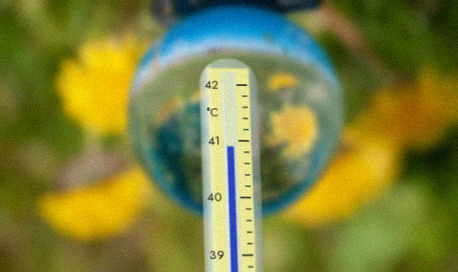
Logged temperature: 40.9 °C
